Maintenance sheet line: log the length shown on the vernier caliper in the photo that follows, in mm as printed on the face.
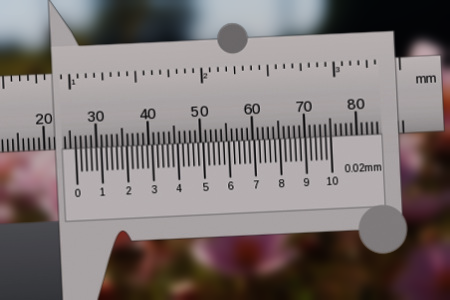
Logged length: 26.0 mm
